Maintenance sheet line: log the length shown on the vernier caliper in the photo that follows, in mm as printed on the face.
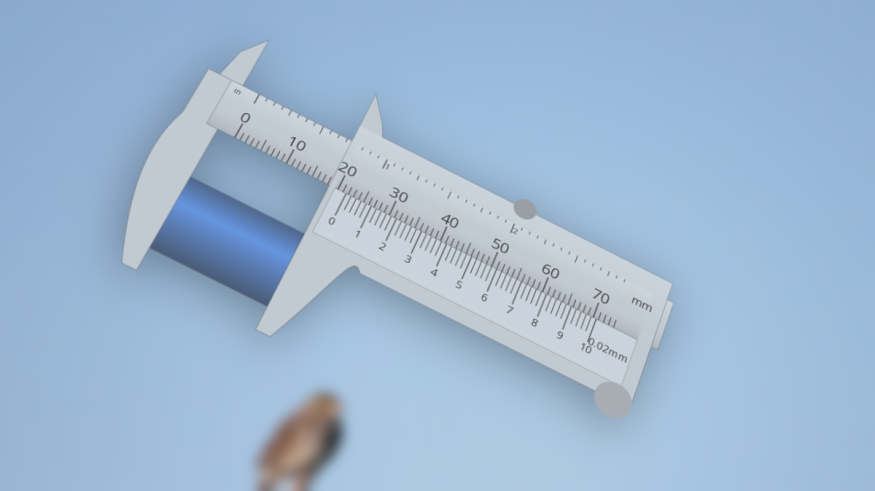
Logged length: 21.6 mm
